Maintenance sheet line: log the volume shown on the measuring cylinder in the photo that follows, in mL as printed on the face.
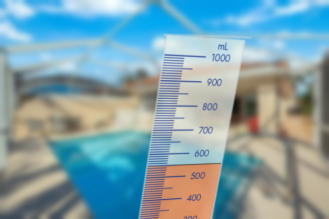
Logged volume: 550 mL
